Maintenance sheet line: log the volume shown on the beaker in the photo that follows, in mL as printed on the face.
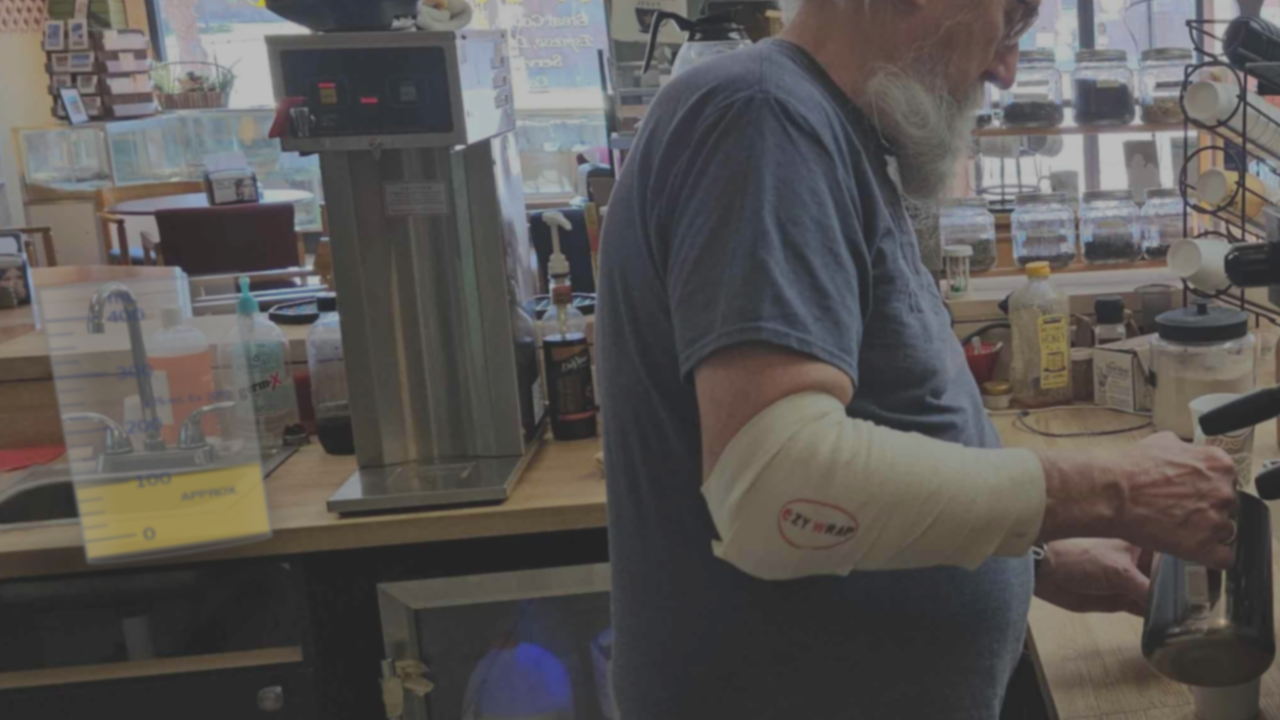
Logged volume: 100 mL
